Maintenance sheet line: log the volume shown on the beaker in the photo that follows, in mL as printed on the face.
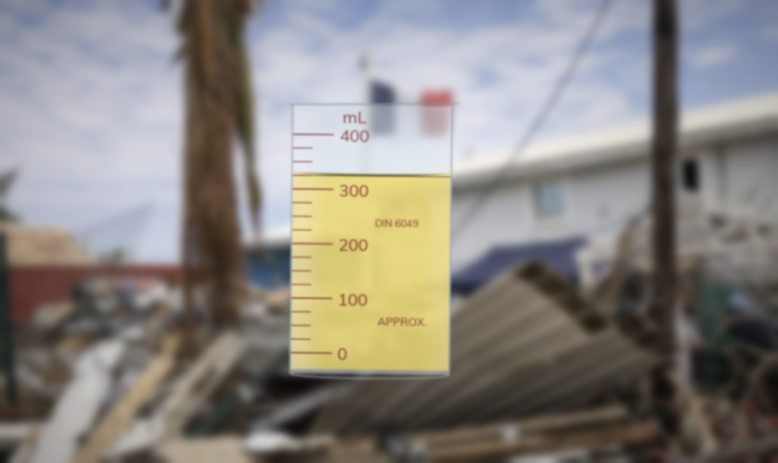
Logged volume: 325 mL
